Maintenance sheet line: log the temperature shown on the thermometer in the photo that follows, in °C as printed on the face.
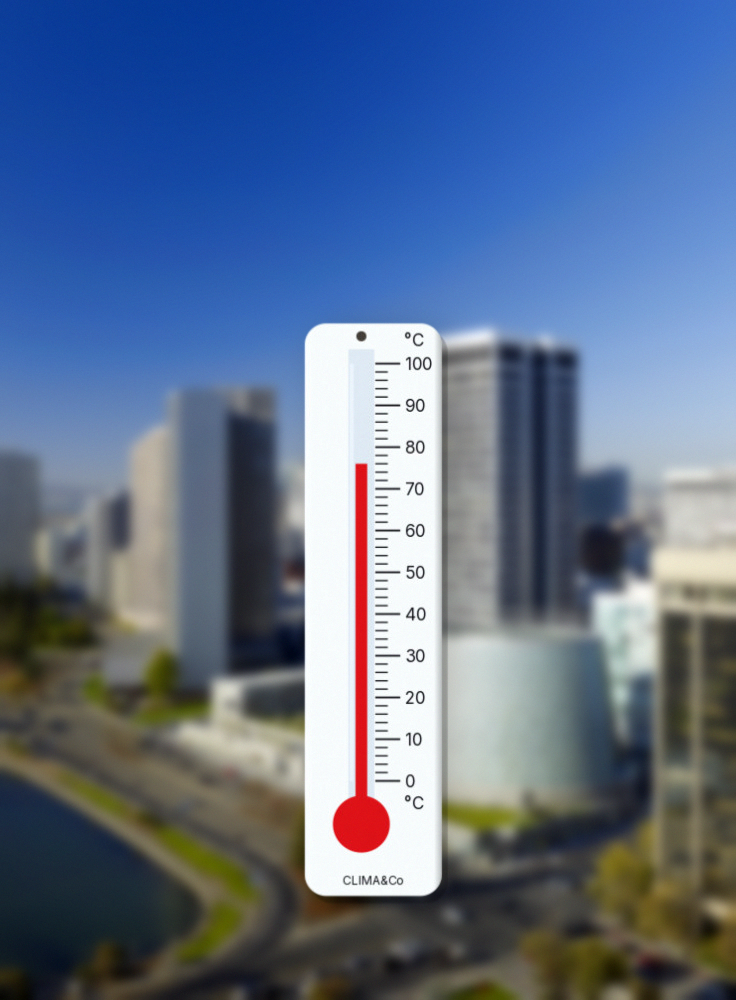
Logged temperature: 76 °C
